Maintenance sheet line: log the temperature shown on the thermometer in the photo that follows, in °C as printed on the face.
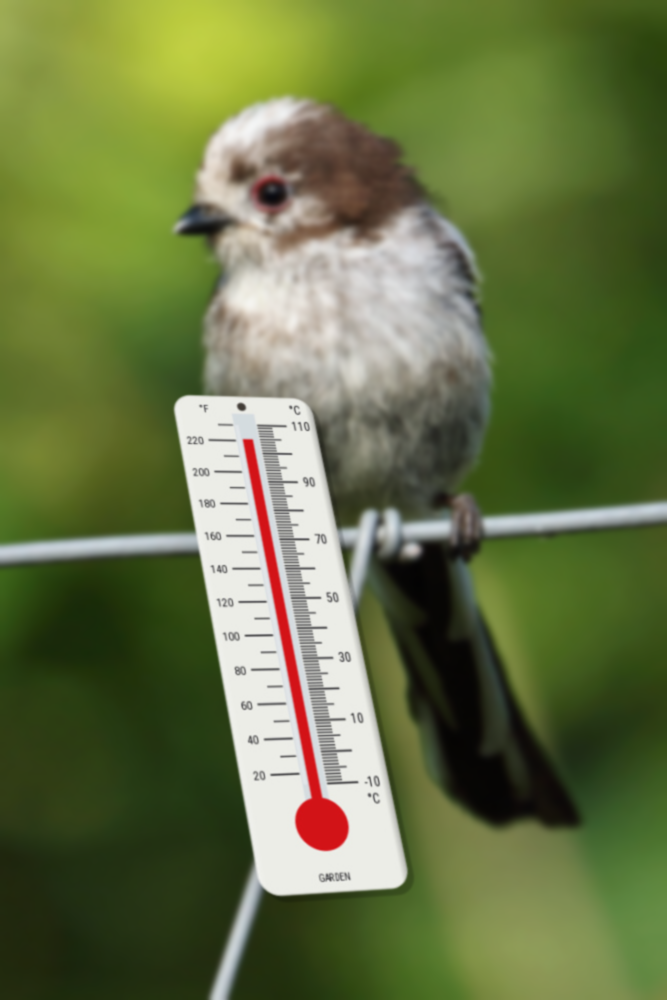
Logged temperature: 105 °C
